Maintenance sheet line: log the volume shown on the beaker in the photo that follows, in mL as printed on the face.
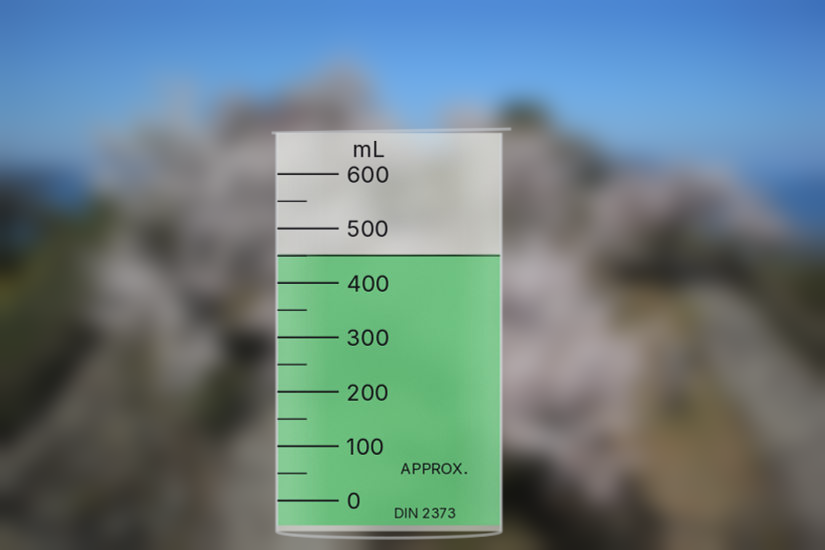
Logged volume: 450 mL
